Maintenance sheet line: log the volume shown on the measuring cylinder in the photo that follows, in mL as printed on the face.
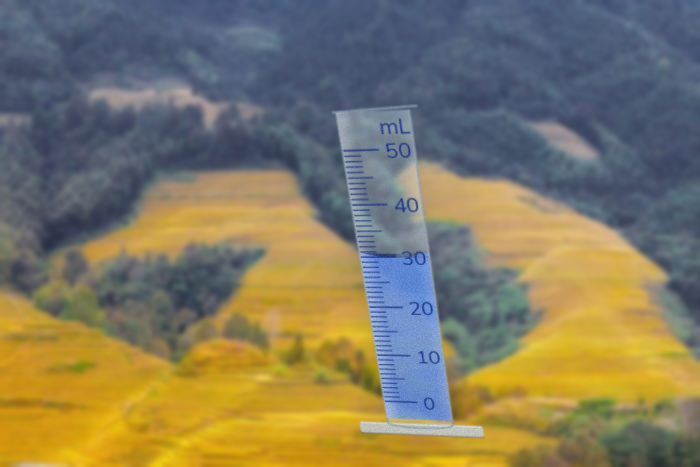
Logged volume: 30 mL
